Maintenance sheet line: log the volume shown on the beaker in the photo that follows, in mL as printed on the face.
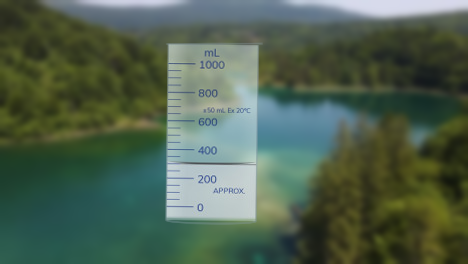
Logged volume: 300 mL
